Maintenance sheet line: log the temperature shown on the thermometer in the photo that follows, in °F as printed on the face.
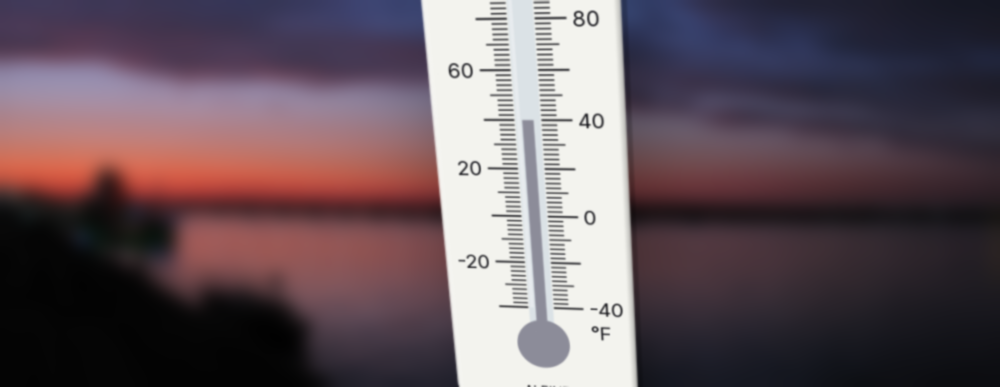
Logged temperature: 40 °F
